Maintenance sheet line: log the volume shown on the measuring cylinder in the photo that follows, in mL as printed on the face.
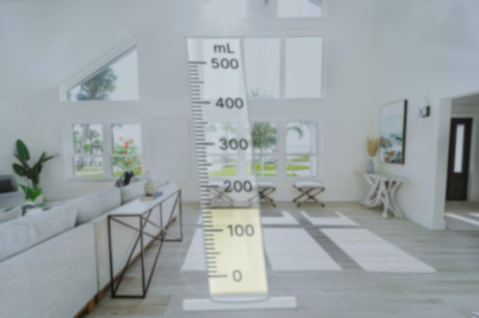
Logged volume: 150 mL
